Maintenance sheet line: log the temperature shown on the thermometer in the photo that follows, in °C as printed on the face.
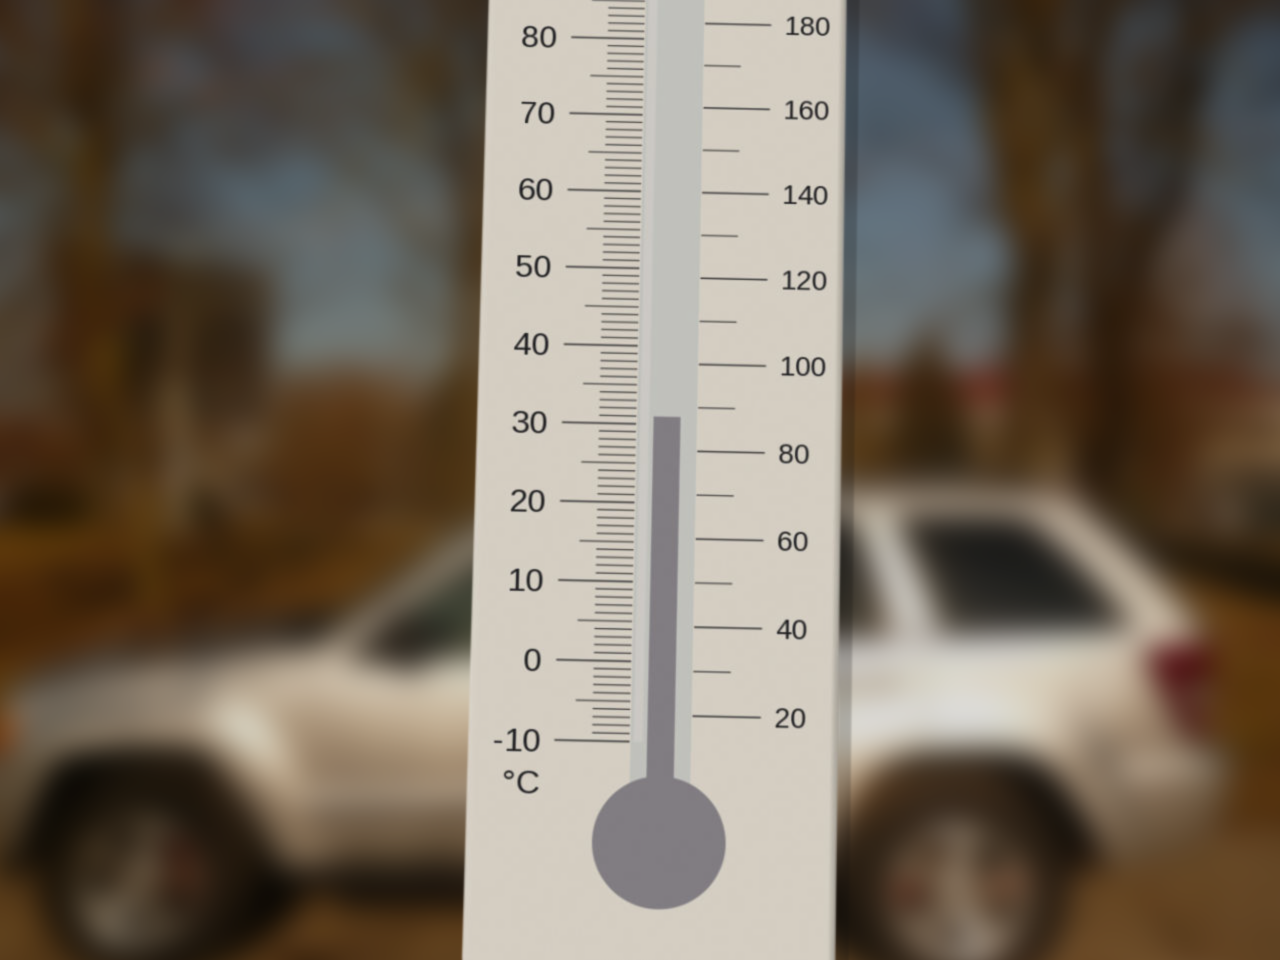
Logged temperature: 31 °C
